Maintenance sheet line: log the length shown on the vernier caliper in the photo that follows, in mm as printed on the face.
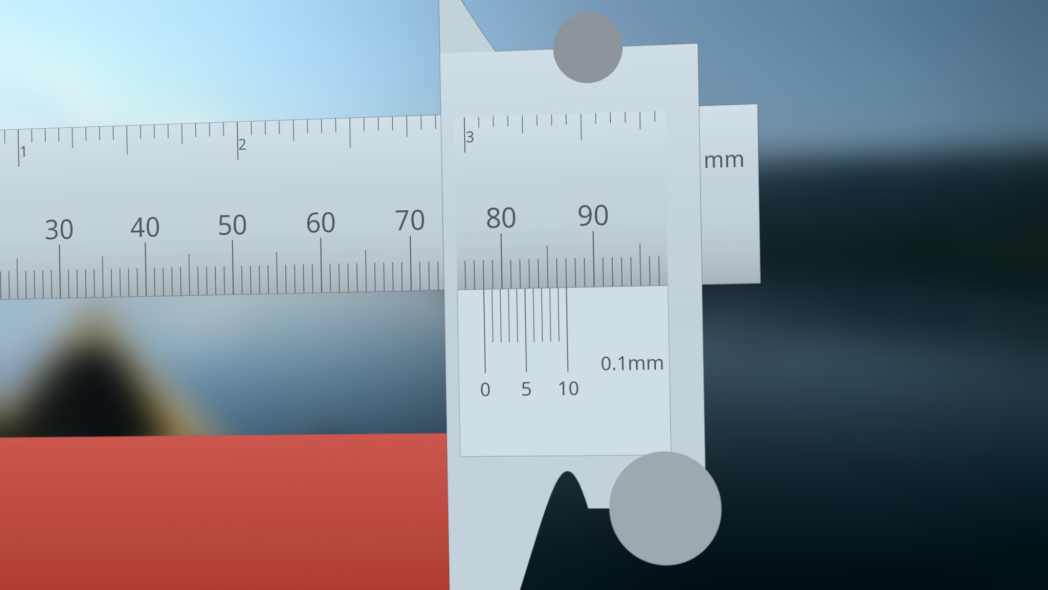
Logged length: 78.0 mm
